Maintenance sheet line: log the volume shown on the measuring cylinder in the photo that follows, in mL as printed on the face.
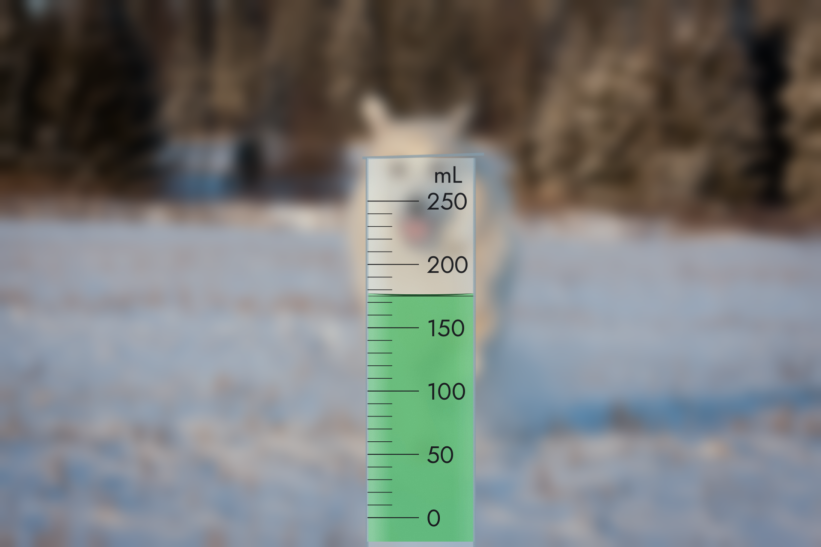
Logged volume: 175 mL
